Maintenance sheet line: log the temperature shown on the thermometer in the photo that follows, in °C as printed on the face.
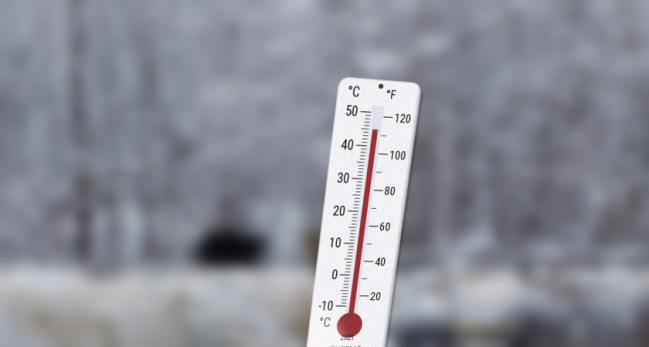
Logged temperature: 45 °C
